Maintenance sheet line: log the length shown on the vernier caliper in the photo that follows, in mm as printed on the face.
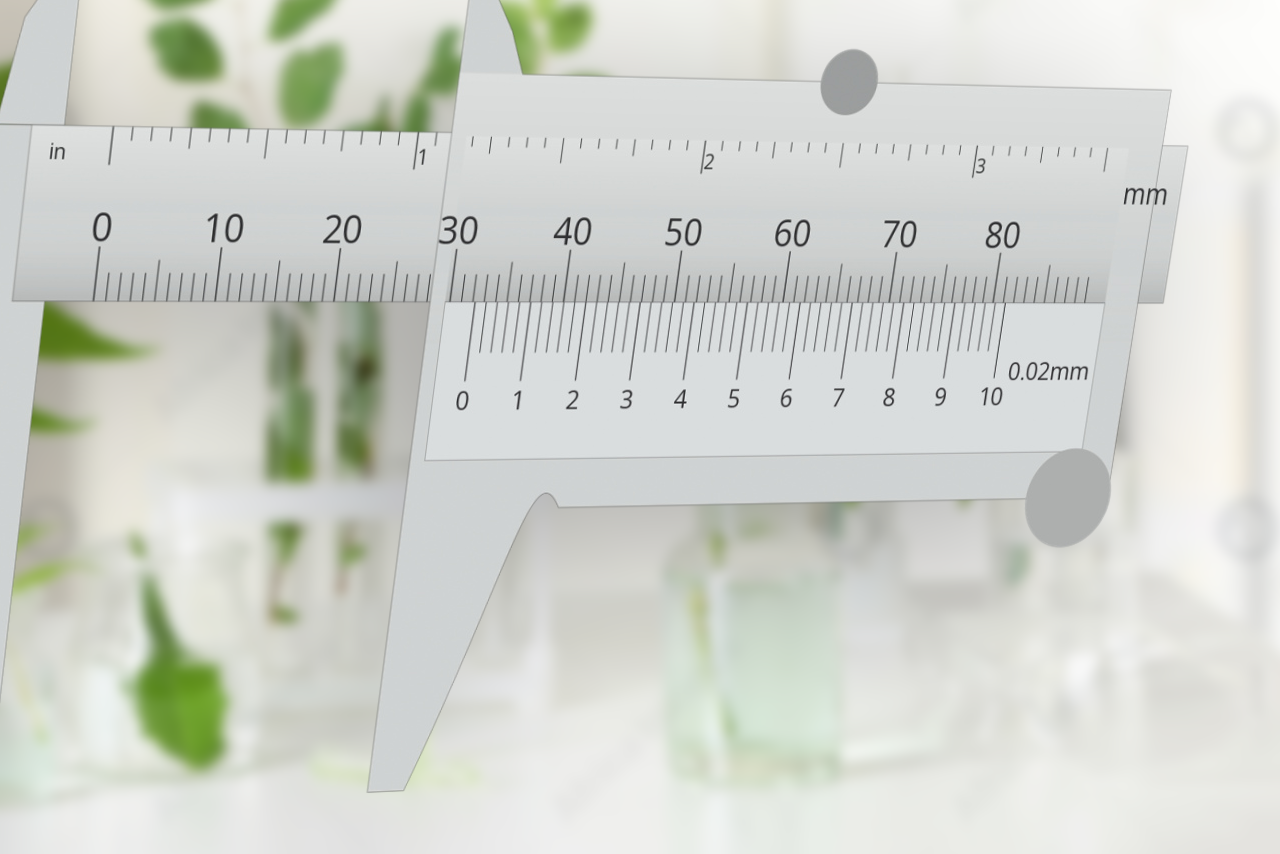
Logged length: 32.2 mm
